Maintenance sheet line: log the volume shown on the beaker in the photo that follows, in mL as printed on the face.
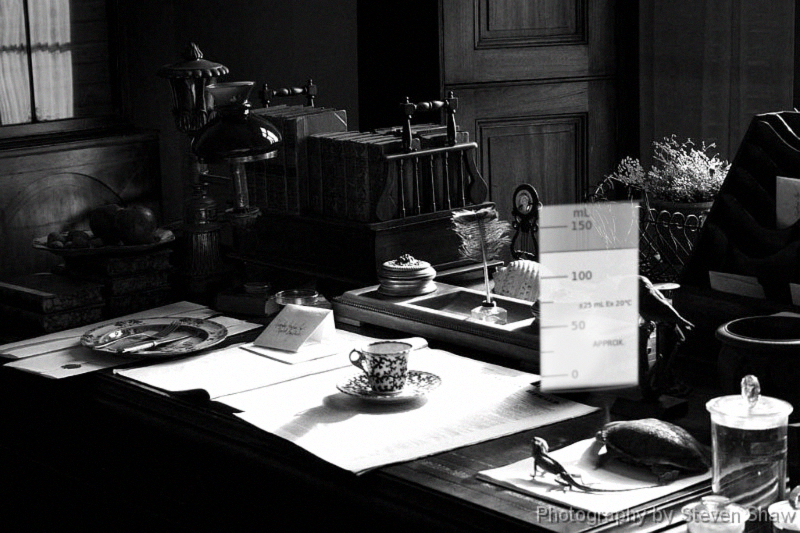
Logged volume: 125 mL
